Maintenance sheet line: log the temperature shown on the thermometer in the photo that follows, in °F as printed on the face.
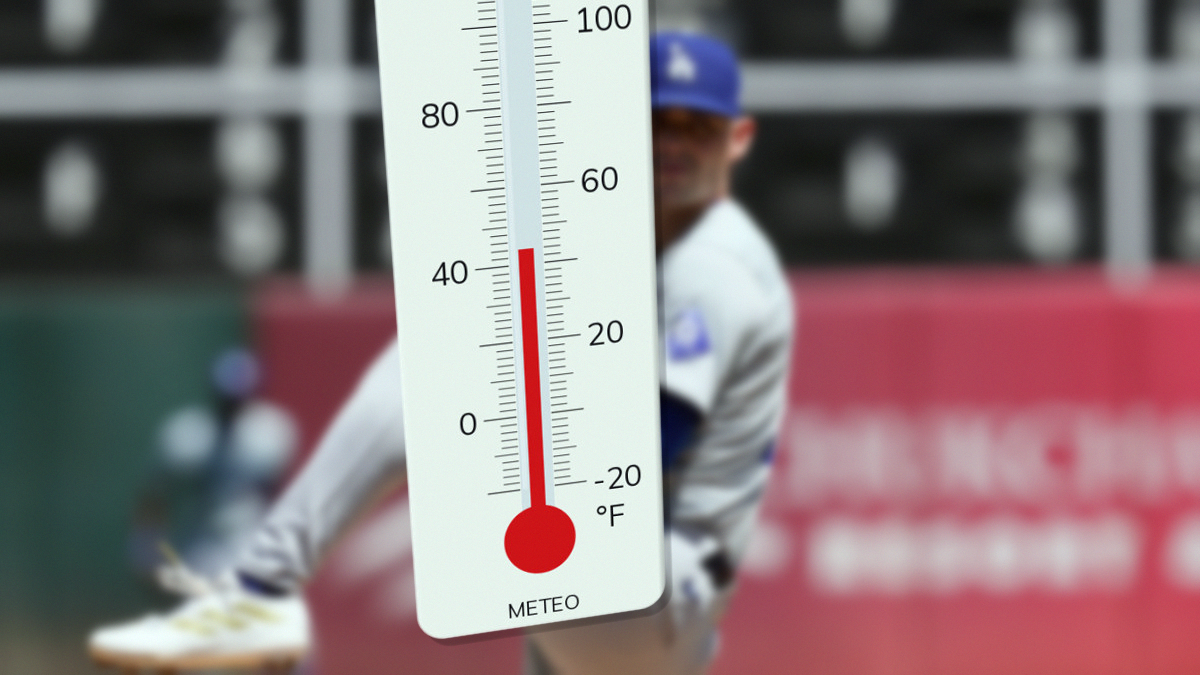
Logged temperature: 44 °F
